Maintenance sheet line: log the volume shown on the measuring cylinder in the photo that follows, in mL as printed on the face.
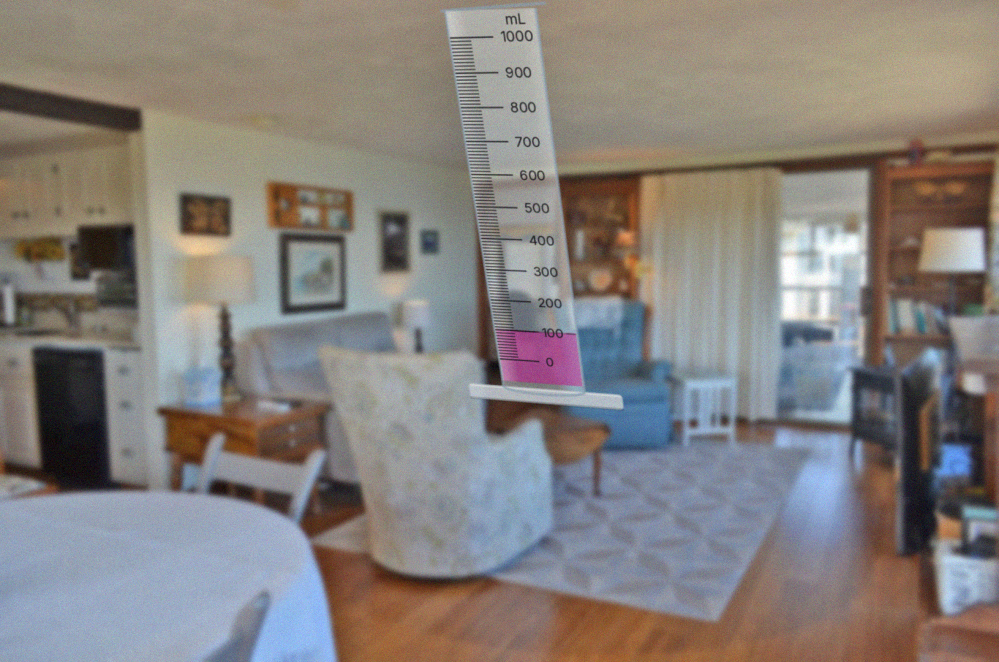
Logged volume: 100 mL
